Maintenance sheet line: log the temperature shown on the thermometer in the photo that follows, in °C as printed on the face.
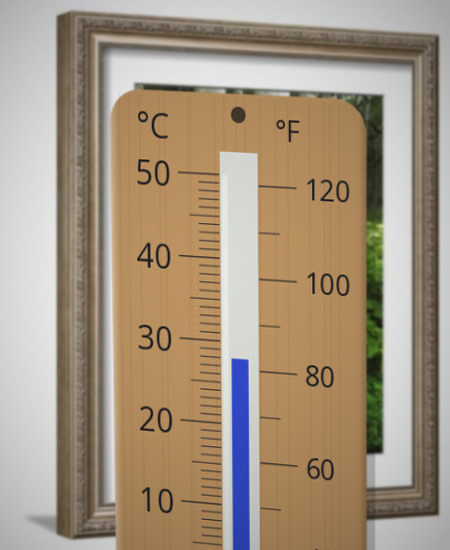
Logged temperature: 28 °C
